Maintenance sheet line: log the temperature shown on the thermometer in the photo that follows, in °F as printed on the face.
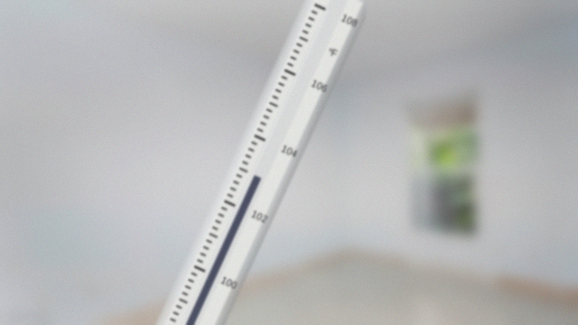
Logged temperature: 103 °F
